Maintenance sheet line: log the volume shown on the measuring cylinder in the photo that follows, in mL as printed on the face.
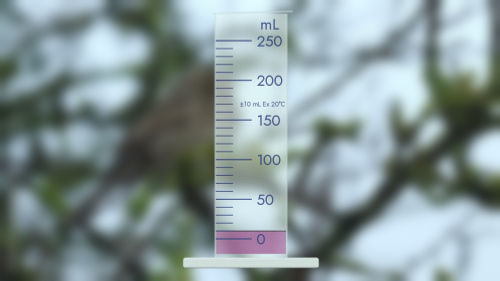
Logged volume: 10 mL
